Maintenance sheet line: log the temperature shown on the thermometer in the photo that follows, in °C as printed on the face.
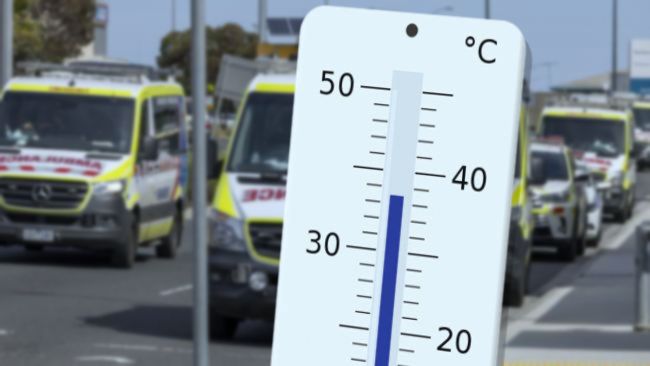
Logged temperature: 37 °C
